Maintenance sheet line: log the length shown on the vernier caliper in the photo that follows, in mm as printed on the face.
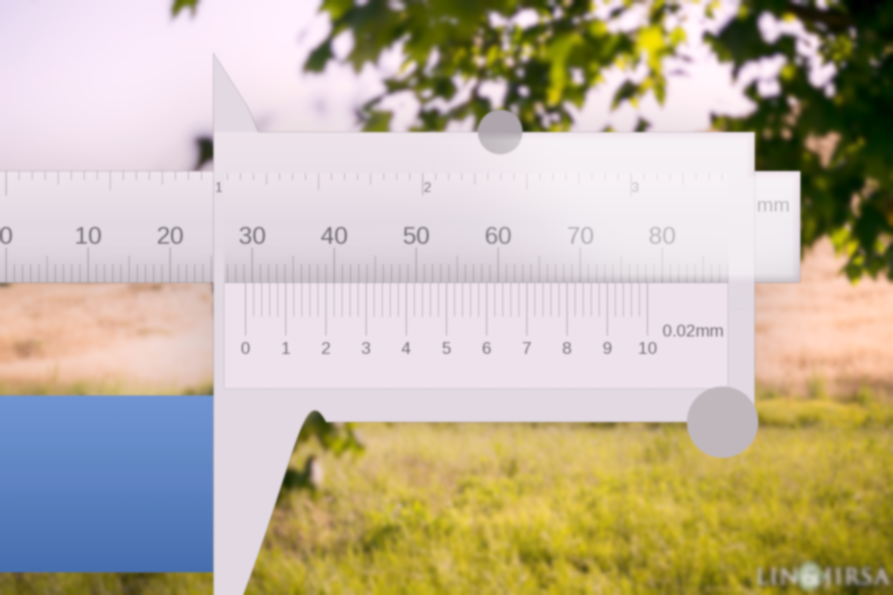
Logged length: 29.2 mm
